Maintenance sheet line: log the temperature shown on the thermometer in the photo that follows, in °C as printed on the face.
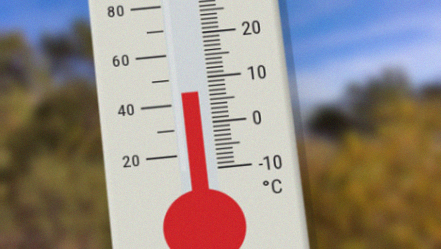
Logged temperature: 7 °C
